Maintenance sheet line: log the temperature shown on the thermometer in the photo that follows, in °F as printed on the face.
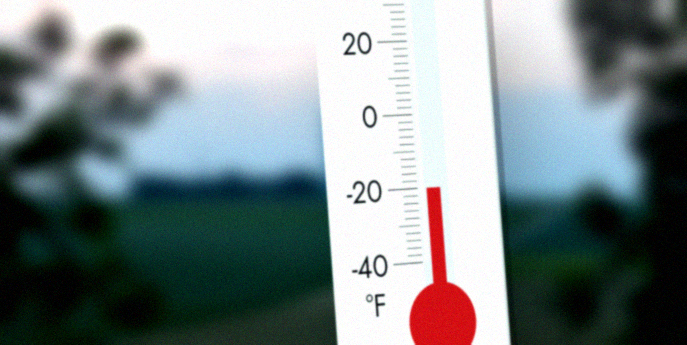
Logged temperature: -20 °F
